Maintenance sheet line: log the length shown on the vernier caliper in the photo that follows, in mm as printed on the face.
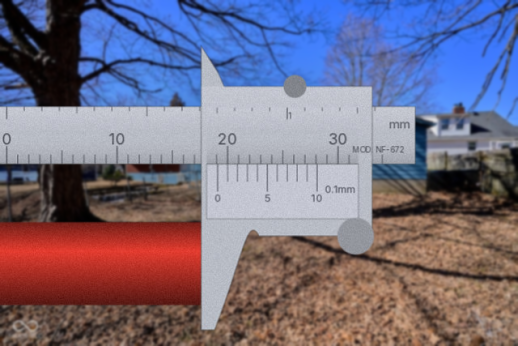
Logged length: 19.1 mm
